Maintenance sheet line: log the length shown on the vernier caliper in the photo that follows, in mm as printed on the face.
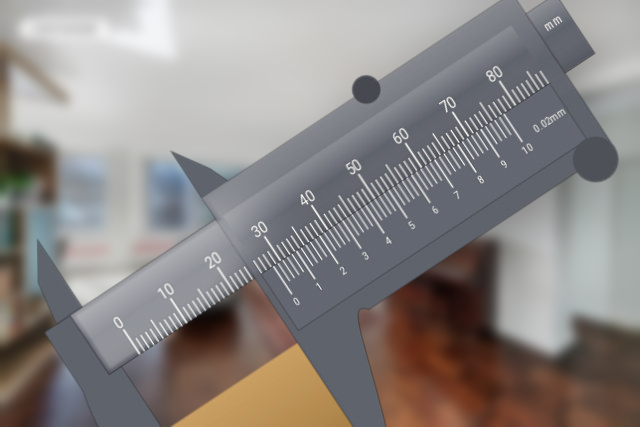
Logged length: 28.4 mm
